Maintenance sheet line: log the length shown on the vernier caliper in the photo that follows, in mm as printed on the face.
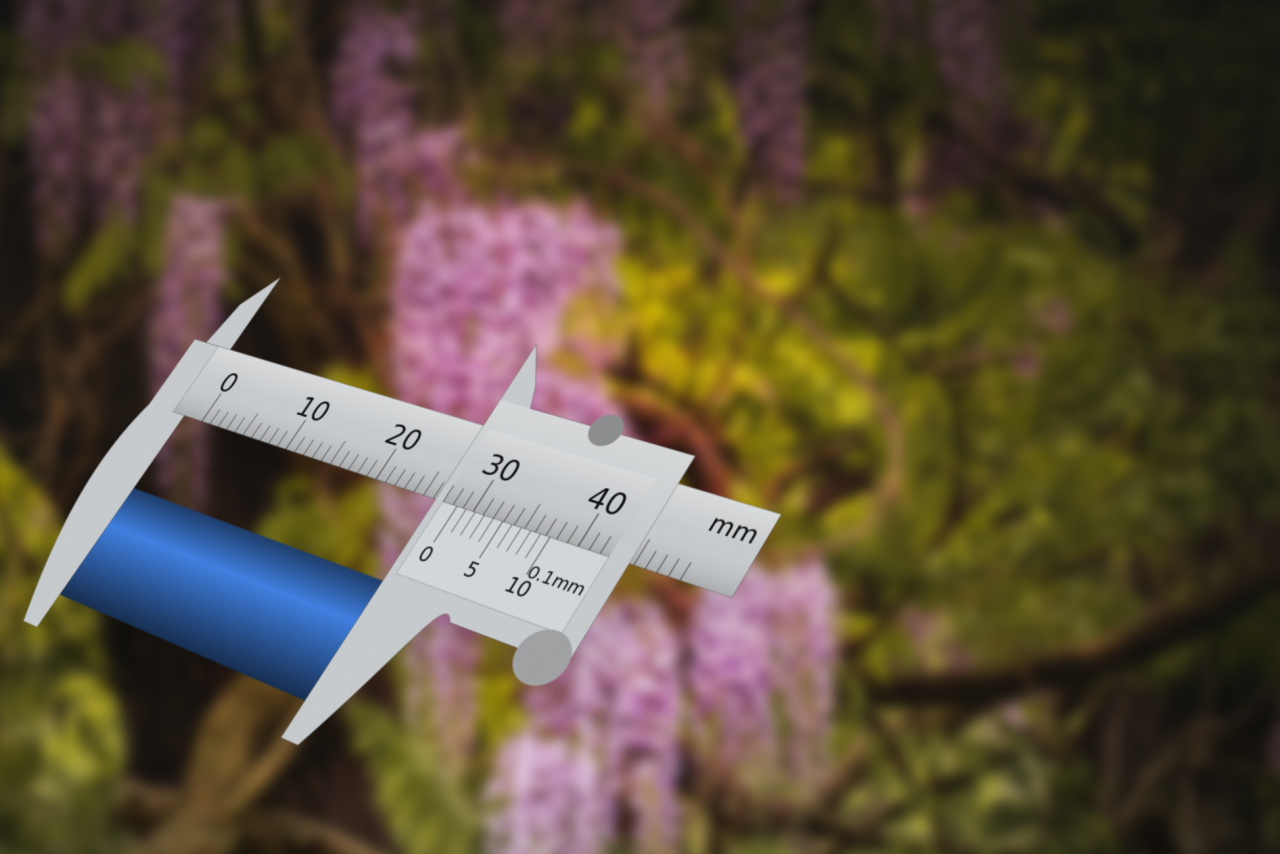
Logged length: 28.4 mm
